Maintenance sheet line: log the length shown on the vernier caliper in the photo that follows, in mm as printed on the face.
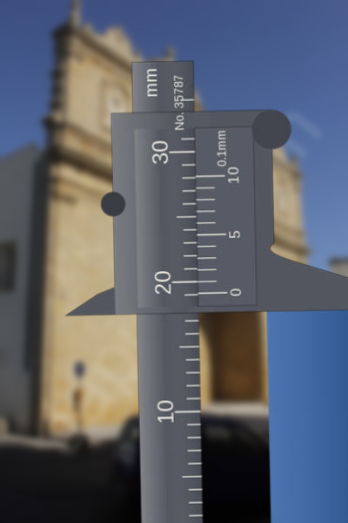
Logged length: 19.1 mm
